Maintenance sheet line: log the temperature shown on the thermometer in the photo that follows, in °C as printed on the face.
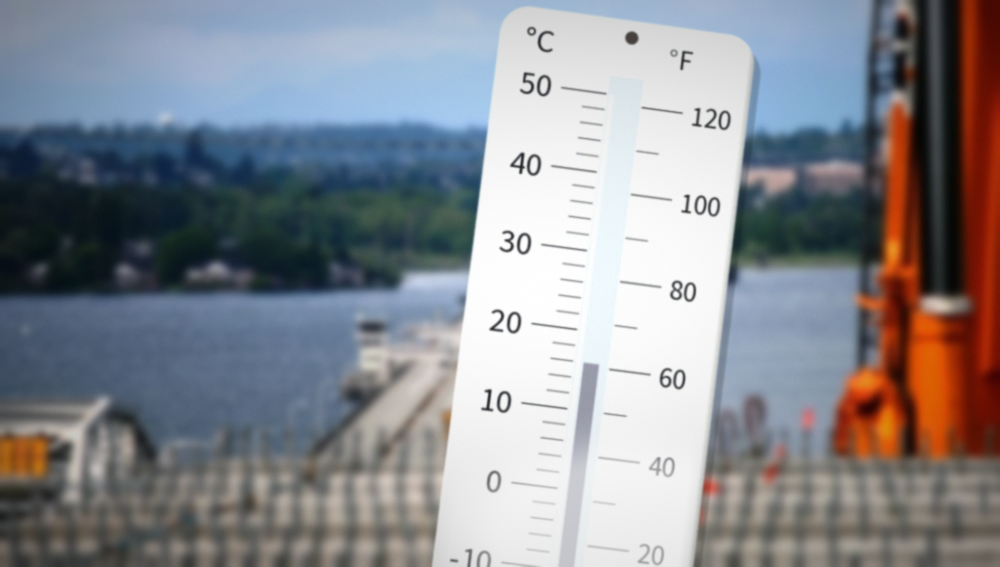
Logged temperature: 16 °C
